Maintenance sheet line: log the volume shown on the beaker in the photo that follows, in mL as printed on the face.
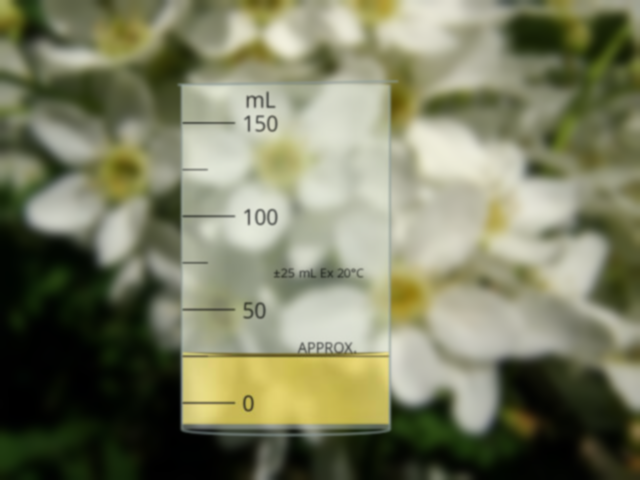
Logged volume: 25 mL
